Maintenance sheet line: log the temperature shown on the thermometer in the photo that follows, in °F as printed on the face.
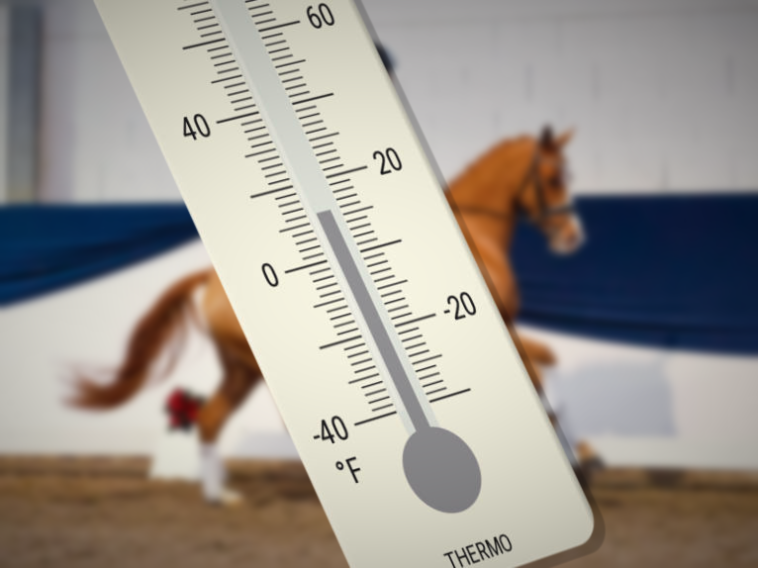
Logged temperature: 12 °F
